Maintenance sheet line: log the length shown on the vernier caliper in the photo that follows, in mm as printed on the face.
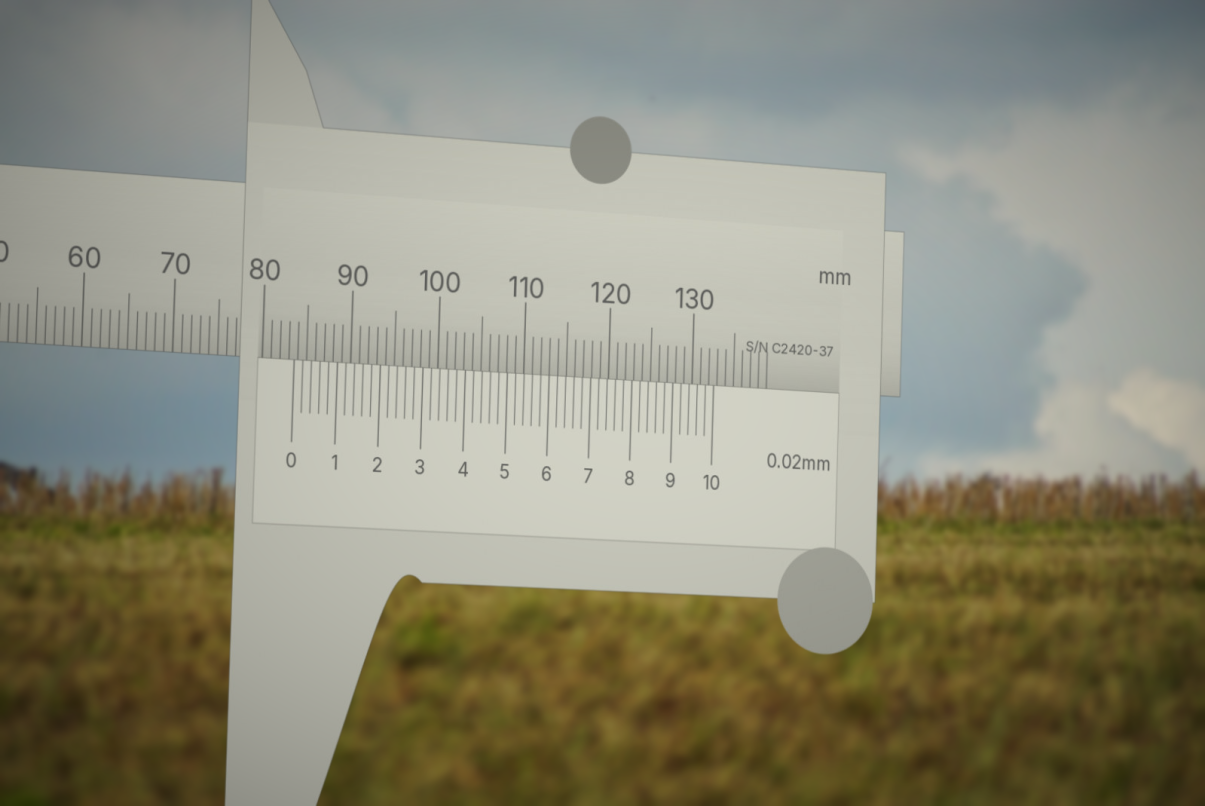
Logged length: 83.6 mm
